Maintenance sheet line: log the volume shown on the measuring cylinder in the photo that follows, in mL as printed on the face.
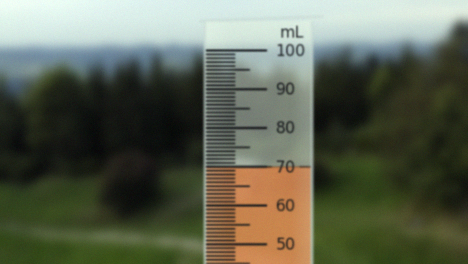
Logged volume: 70 mL
